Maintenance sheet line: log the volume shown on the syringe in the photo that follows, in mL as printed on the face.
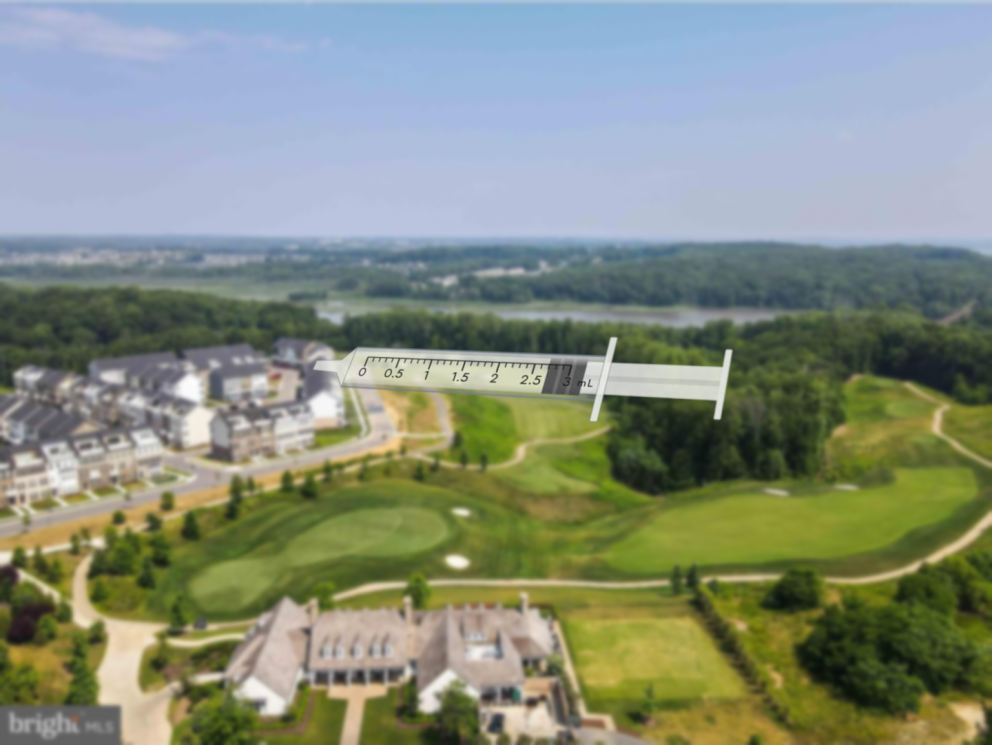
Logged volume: 2.7 mL
